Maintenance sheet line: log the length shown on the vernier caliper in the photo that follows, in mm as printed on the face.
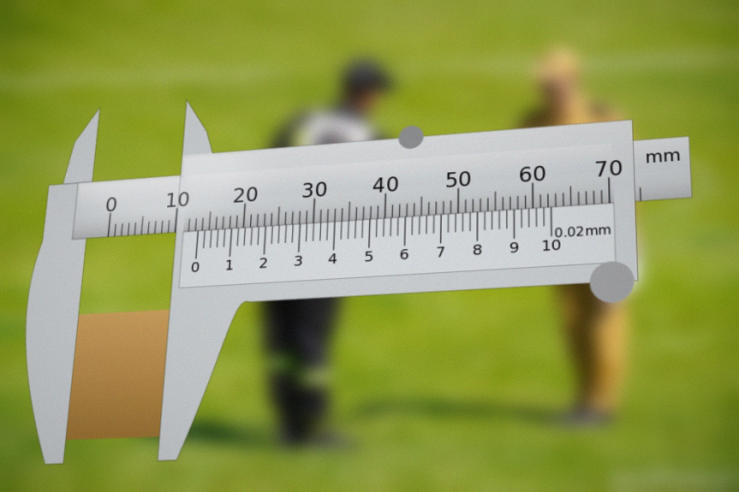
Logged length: 13.4 mm
